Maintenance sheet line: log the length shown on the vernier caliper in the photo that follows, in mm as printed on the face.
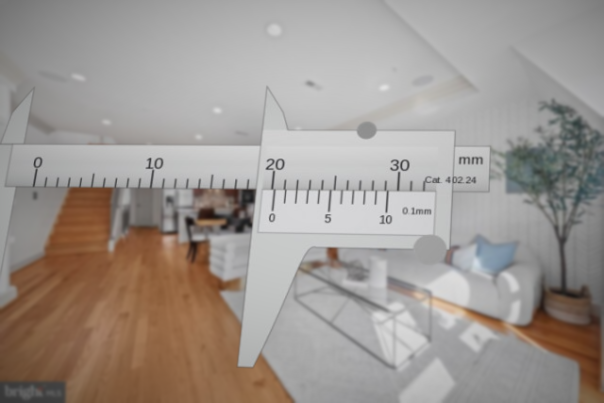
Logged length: 20.2 mm
